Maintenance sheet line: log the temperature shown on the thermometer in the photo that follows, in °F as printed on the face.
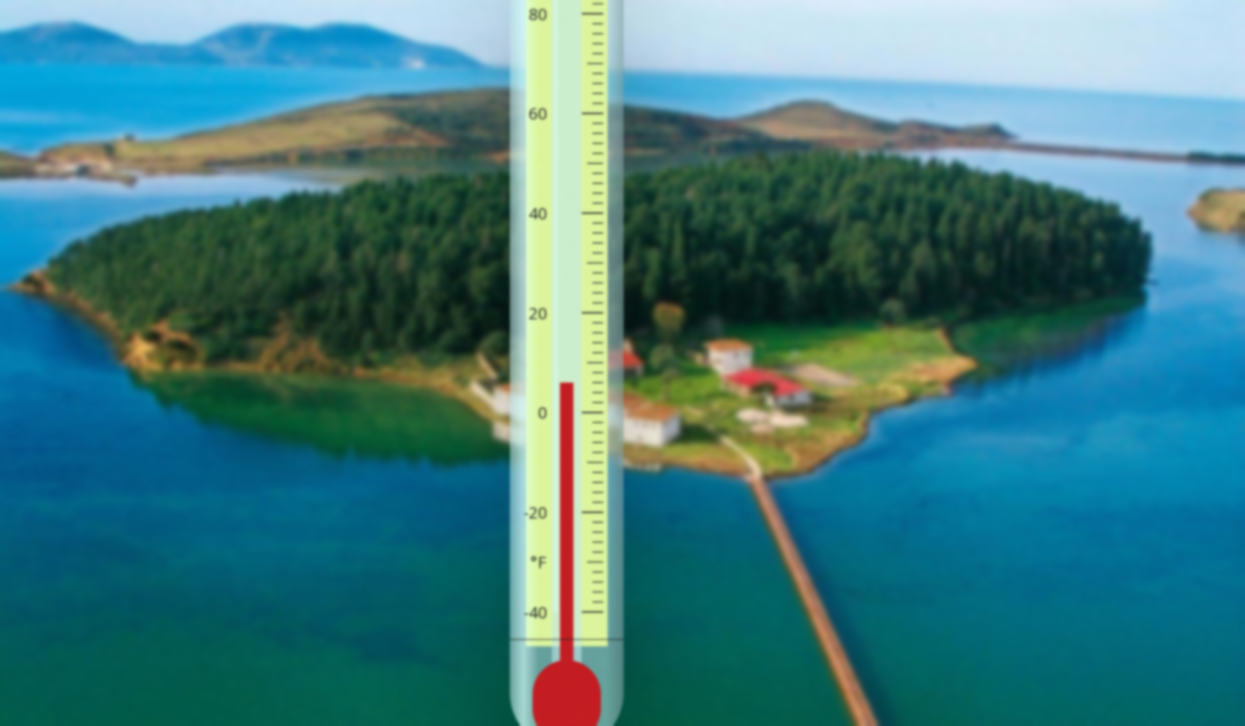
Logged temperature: 6 °F
